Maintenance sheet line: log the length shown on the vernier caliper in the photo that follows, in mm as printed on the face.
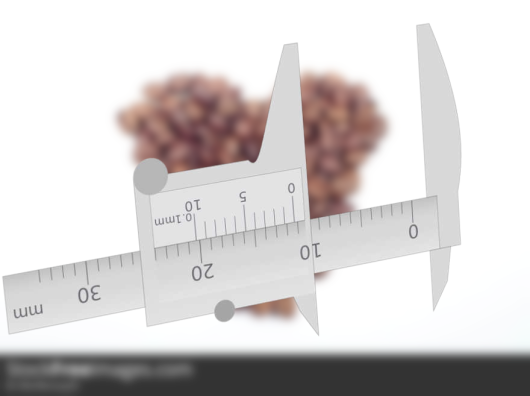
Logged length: 11.3 mm
